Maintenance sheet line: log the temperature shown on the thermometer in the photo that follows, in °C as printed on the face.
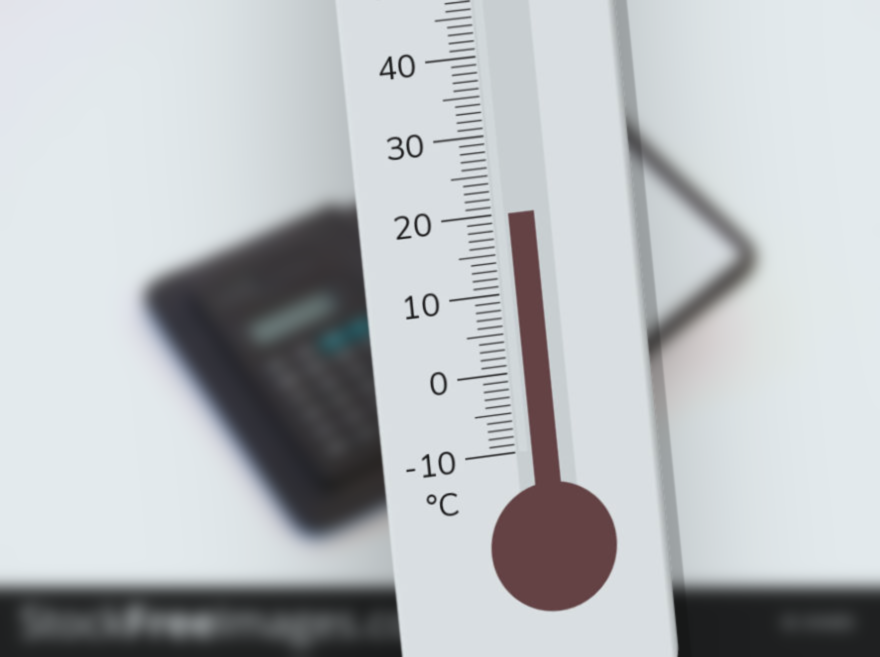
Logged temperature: 20 °C
